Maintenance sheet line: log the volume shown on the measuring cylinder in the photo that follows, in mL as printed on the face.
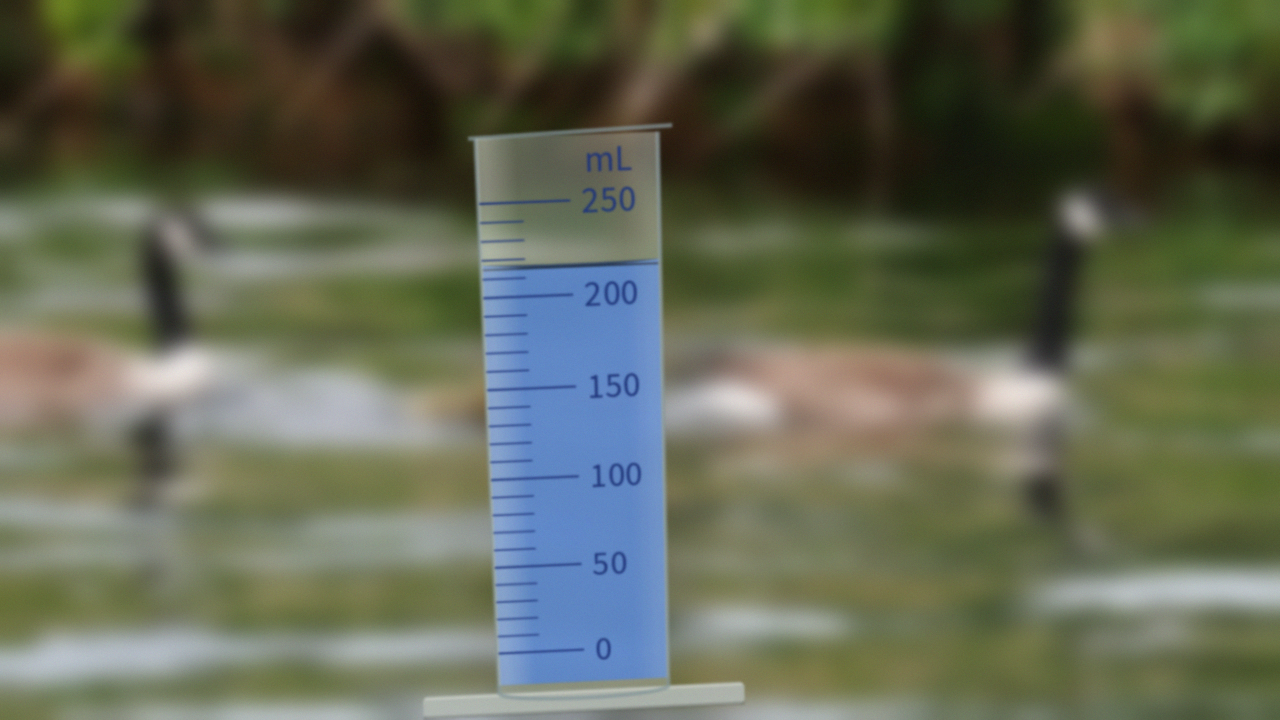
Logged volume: 215 mL
